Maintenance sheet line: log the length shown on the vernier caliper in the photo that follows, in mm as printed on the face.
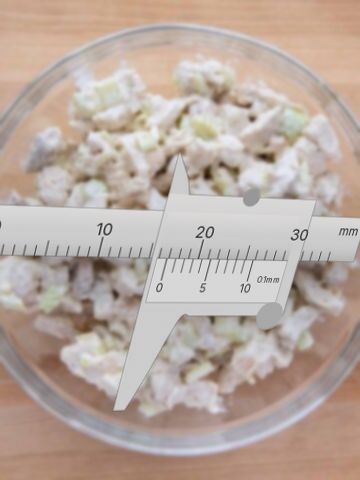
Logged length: 16.8 mm
